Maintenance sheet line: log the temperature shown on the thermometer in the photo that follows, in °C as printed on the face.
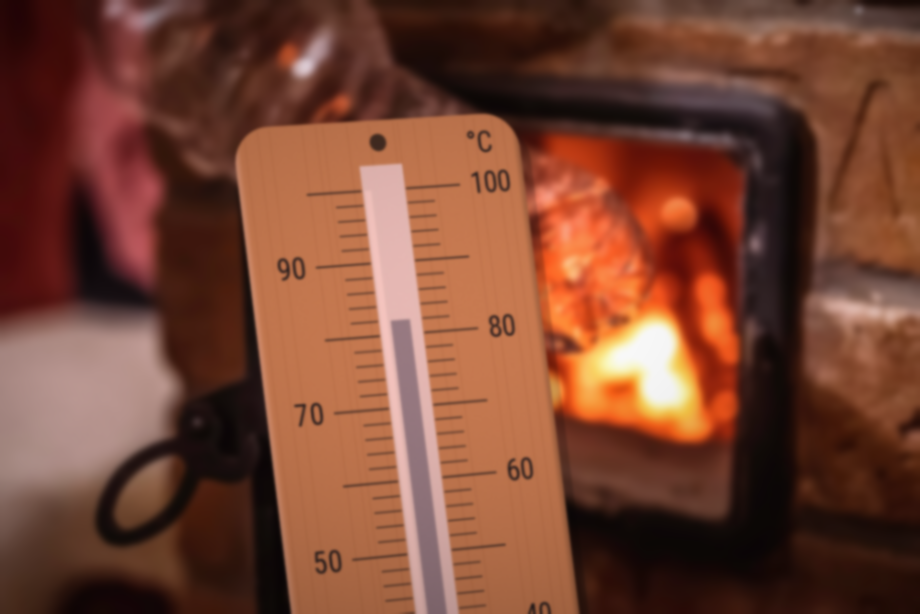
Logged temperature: 82 °C
